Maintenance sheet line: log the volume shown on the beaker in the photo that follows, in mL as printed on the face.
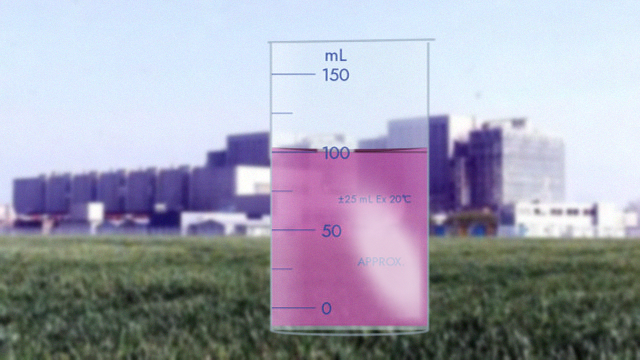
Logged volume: 100 mL
